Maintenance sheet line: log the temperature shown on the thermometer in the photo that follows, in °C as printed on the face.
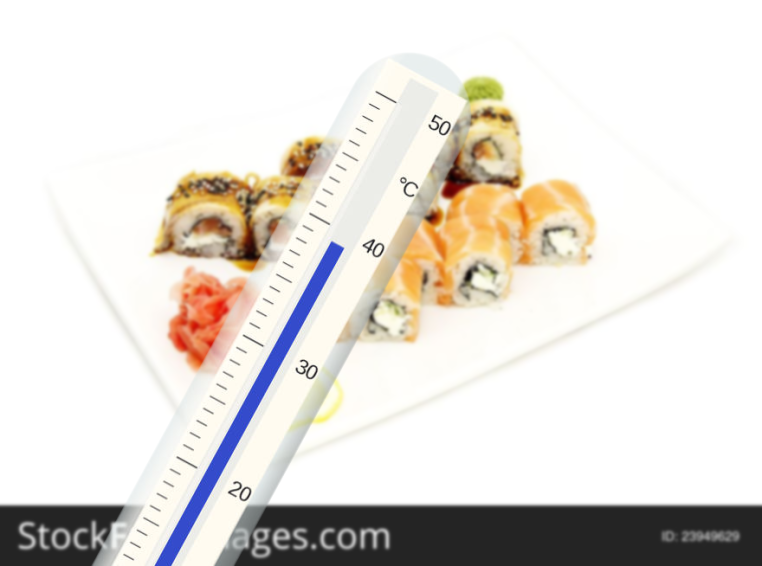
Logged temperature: 39 °C
